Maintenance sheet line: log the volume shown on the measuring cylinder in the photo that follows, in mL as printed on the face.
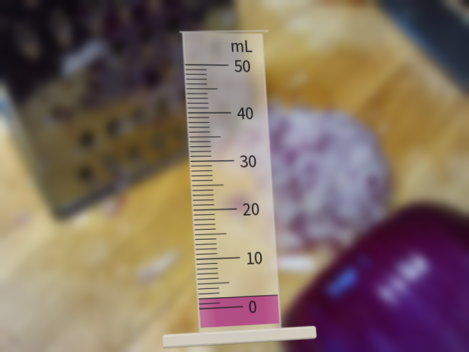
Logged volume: 2 mL
